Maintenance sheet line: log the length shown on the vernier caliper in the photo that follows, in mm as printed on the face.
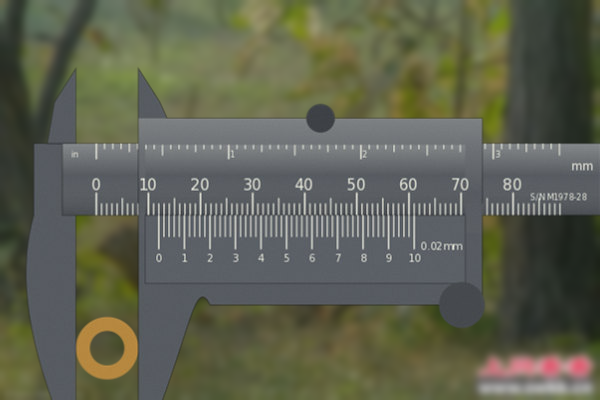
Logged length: 12.0 mm
